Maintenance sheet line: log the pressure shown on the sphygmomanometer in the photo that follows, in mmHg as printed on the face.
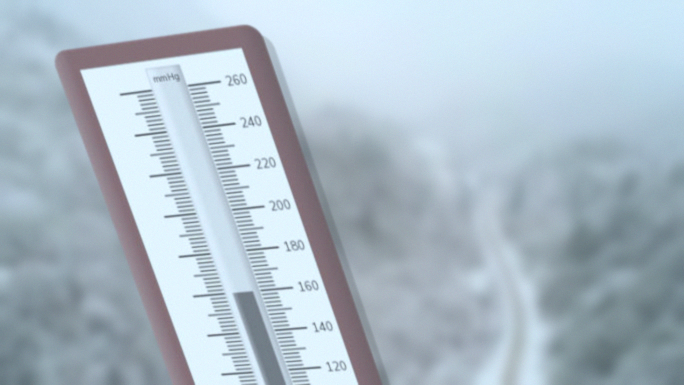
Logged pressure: 160 mmHg
